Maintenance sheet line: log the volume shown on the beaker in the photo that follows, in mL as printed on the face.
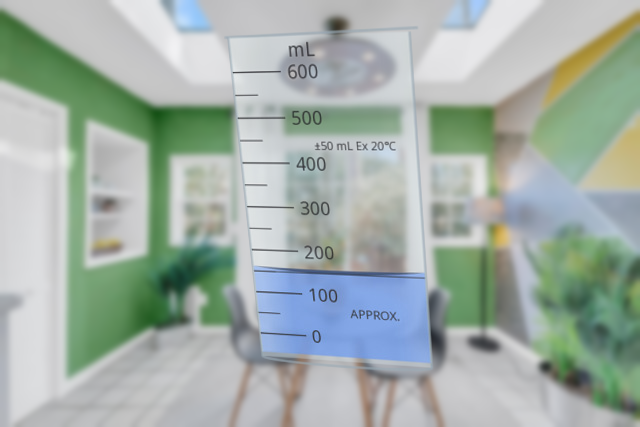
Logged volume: 150 mL
